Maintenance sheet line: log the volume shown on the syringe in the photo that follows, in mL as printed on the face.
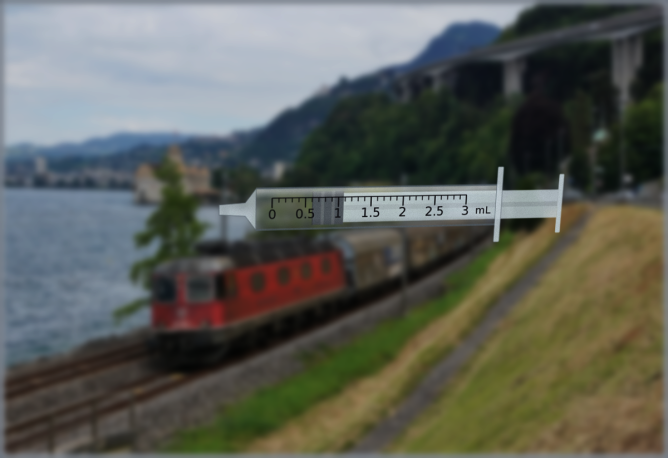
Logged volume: 0.6 mL
